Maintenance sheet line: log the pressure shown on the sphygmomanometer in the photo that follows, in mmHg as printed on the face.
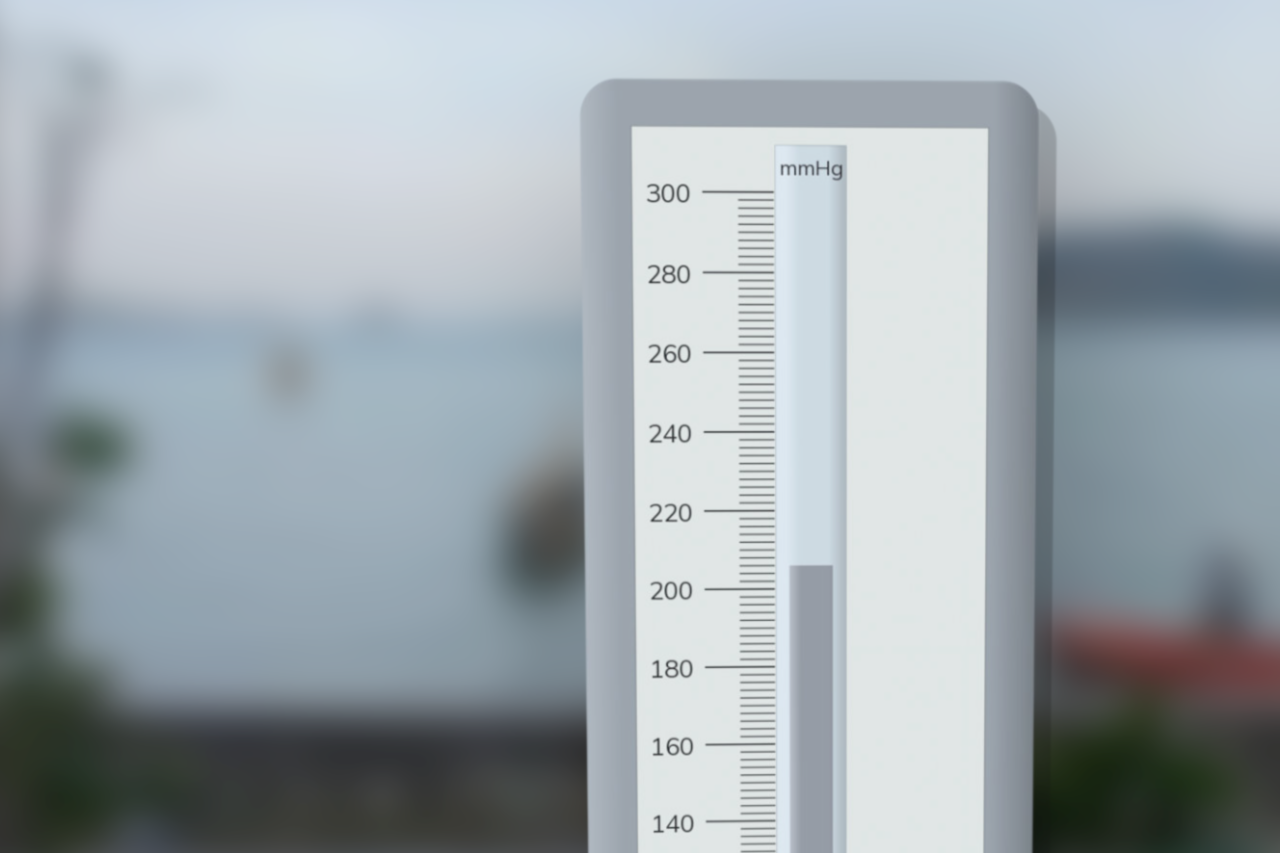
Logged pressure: 206 mmHg
